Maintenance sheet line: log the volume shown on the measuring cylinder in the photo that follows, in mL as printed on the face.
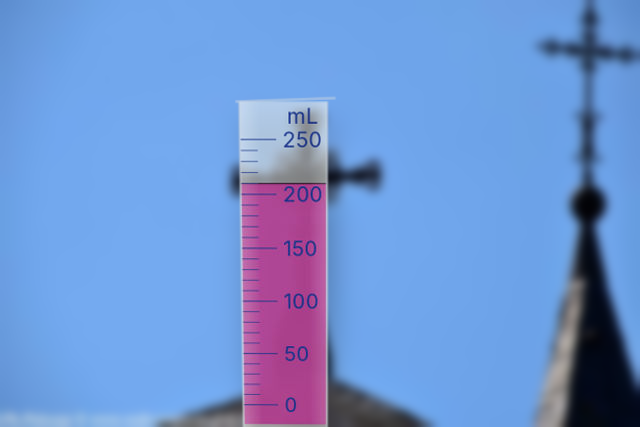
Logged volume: 210 mL
